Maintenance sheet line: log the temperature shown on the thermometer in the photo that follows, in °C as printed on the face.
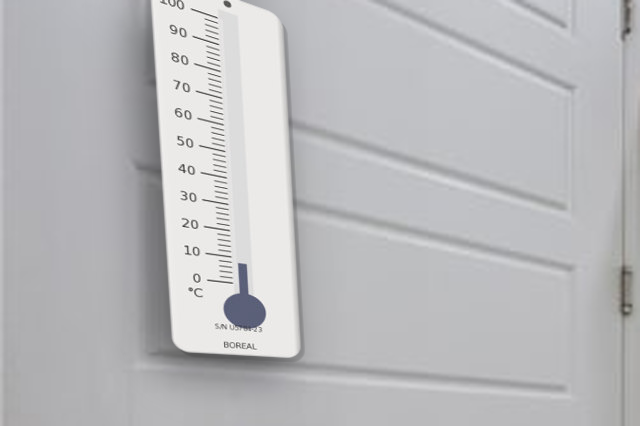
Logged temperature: 8 °C
